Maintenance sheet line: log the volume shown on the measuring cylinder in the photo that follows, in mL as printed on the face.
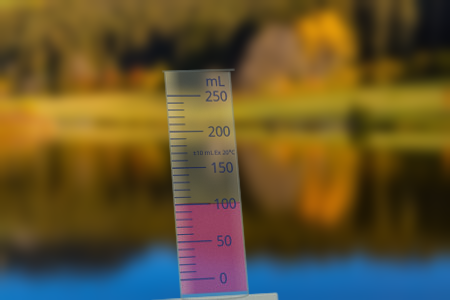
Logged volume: 100 mL
